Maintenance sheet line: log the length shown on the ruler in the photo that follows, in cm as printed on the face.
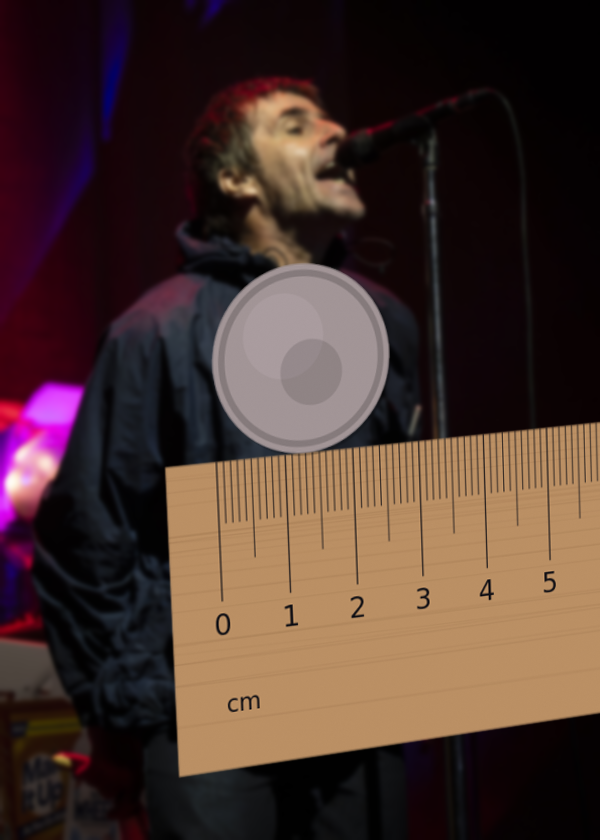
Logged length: 2.6 cm
